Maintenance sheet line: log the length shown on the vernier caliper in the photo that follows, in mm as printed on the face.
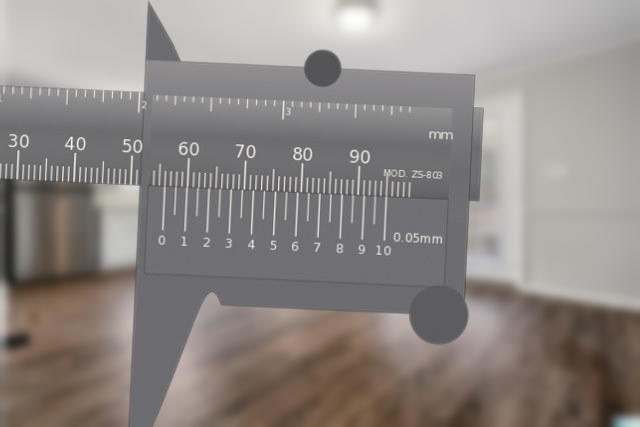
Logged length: 56.0 mm
